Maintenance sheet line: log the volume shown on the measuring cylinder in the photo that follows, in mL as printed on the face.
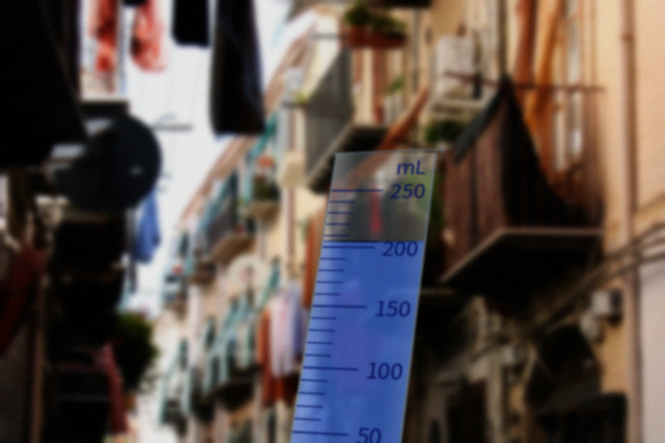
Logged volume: 205 mL
